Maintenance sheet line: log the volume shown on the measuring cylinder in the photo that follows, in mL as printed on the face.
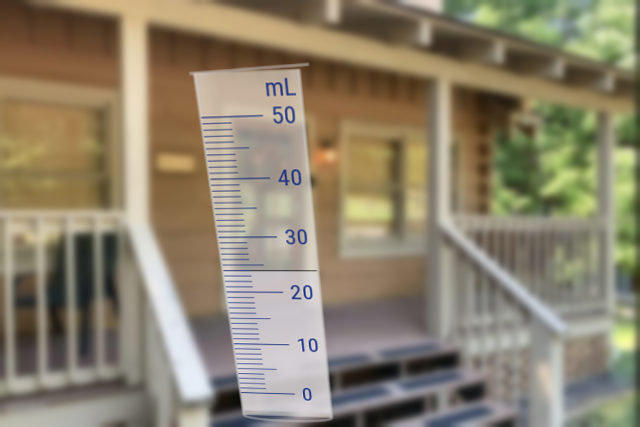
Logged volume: 24 mL
